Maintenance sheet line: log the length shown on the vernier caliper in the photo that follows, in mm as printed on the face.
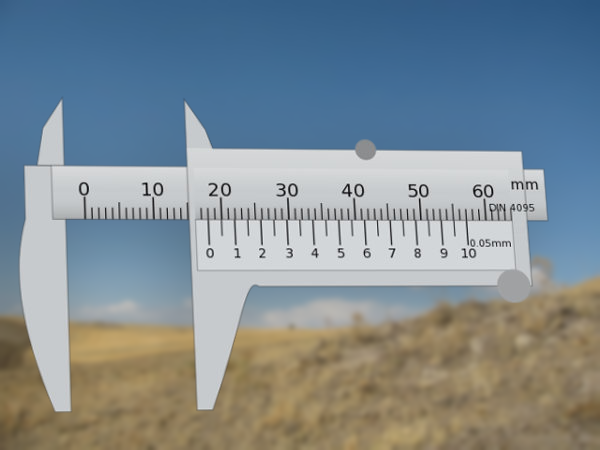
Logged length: 18.0 mm
